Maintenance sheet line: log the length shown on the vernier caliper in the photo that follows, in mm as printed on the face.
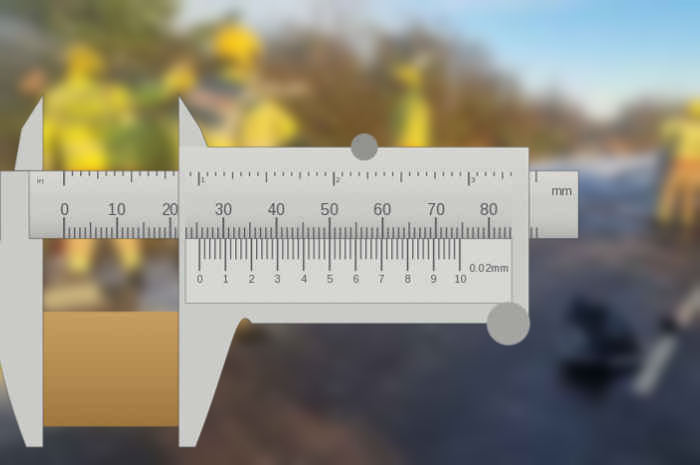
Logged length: 25.5 mm
